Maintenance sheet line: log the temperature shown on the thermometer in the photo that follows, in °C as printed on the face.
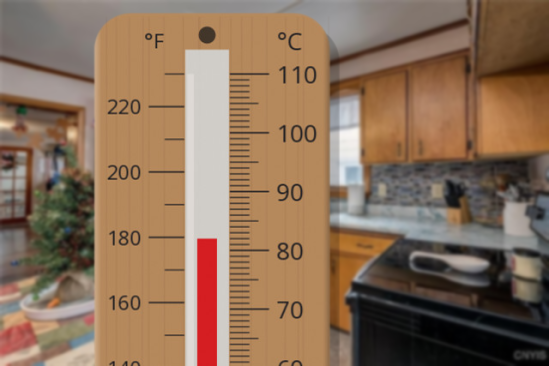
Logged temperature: 82 °C
